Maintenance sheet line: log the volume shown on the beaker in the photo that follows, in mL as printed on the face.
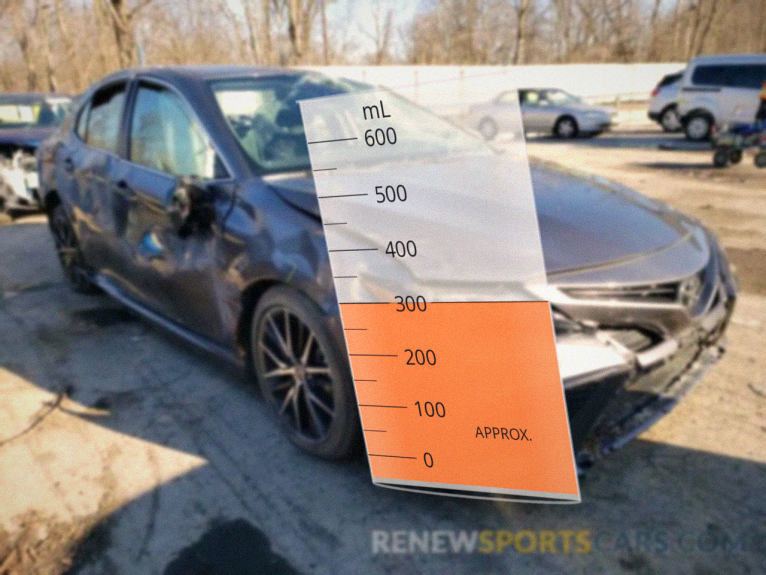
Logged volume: 300 mL
